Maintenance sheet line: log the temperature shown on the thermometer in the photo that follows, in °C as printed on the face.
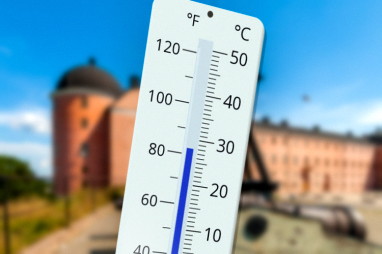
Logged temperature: 28 °C
